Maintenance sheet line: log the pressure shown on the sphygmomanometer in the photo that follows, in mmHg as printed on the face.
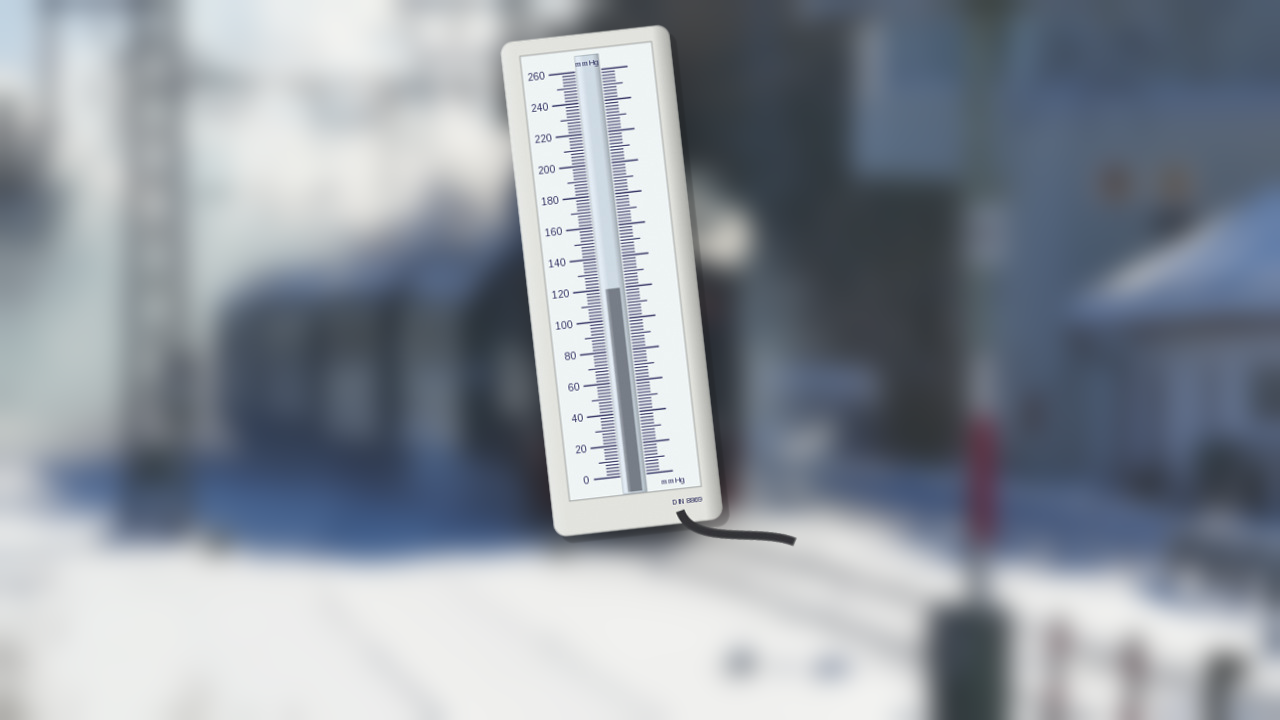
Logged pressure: 120 mmHg
